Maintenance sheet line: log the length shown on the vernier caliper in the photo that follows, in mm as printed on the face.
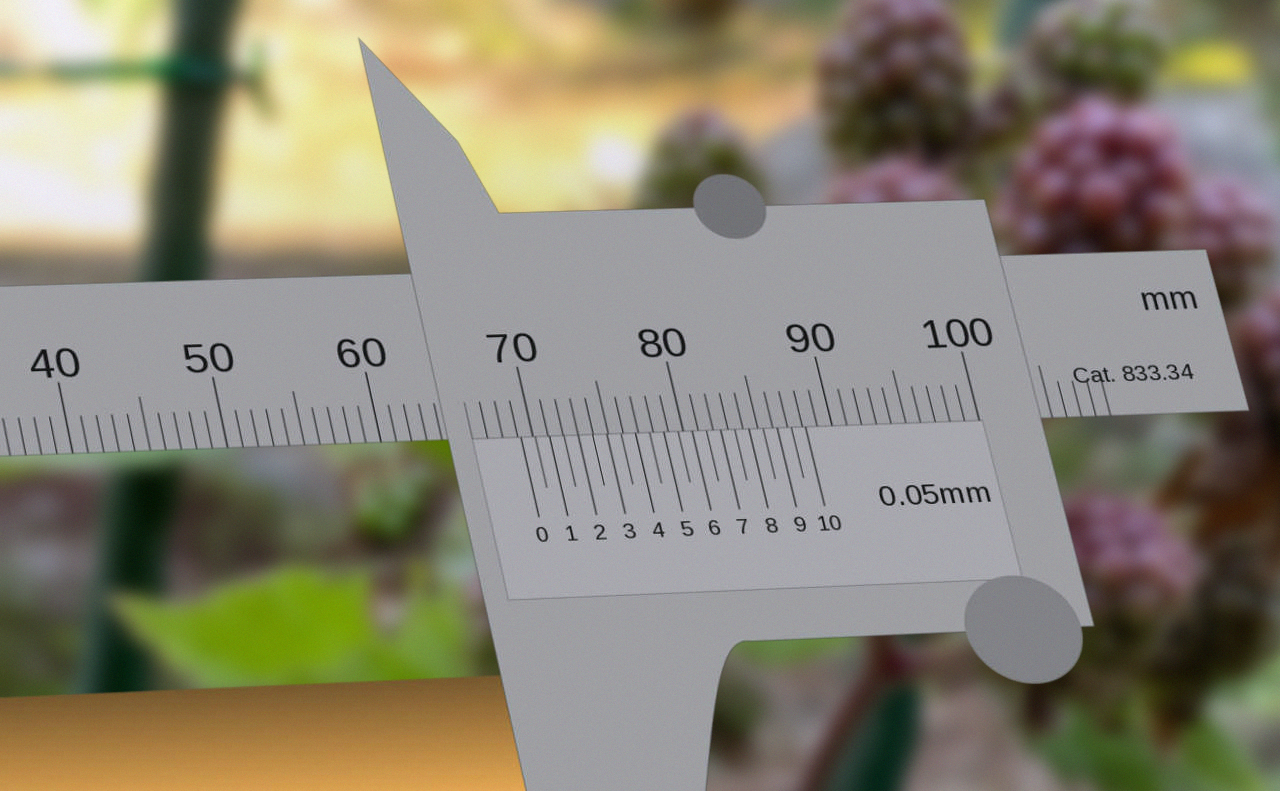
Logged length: 69.2 mm
